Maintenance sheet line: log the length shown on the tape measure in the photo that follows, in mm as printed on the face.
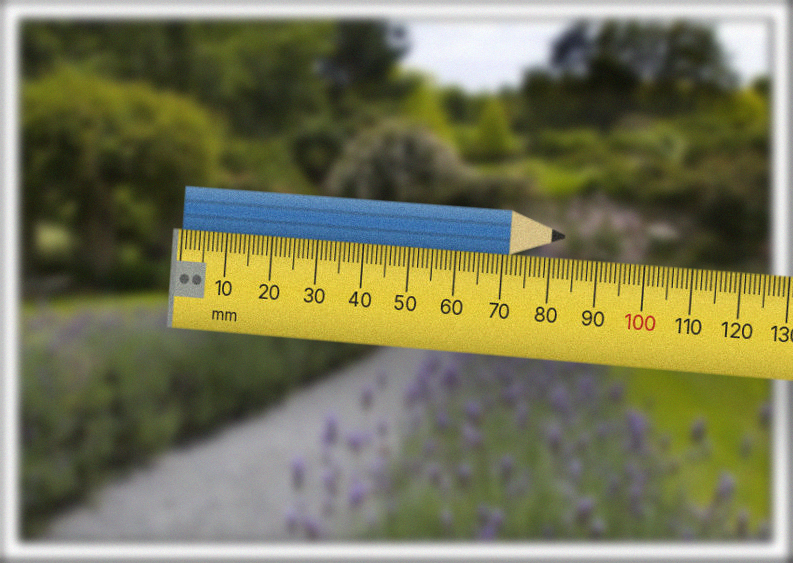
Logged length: 83 mm
